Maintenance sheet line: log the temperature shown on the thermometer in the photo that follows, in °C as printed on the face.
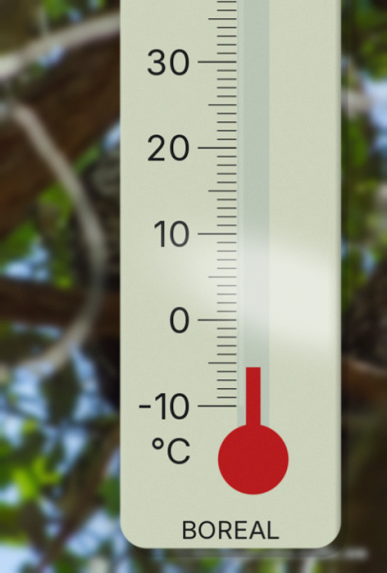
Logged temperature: -5.5 °C
